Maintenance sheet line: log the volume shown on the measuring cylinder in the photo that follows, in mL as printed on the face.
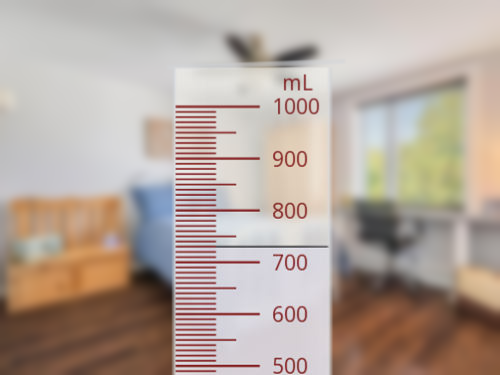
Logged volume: 730 mL
